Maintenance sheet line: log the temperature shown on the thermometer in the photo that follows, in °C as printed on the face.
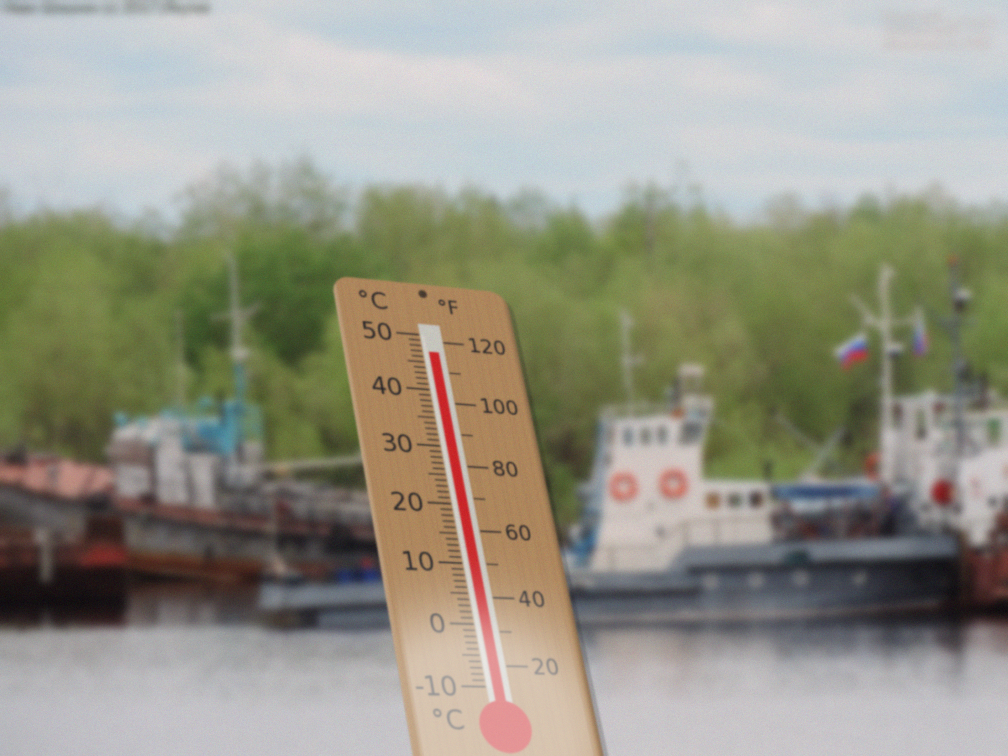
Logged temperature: 47 °C
